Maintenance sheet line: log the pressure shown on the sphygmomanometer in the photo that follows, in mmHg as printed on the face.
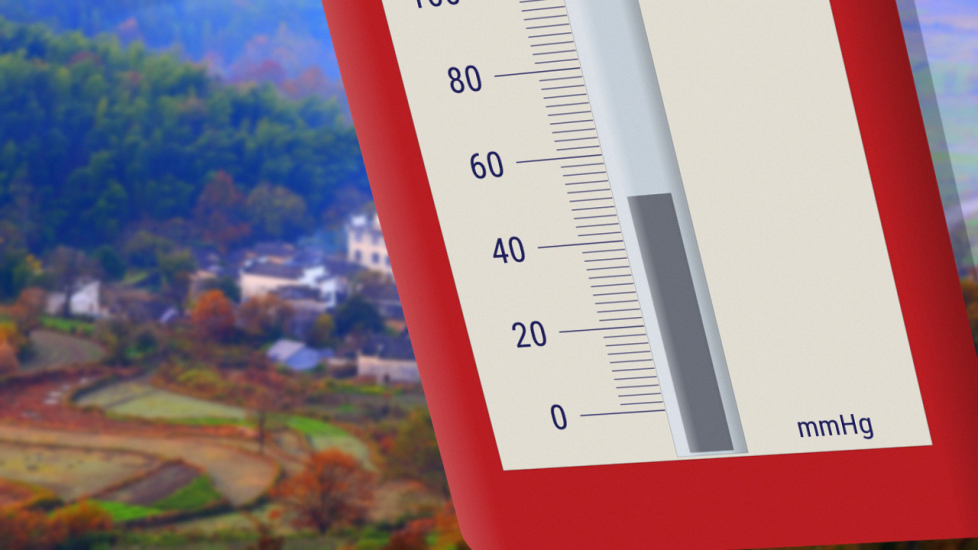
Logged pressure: 50 mmHg
